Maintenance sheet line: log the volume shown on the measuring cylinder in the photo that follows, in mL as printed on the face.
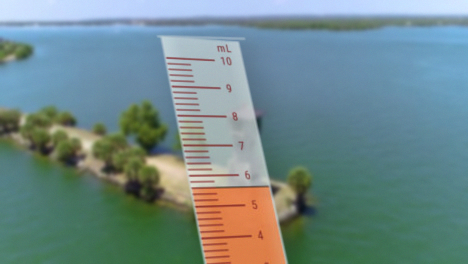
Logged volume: 5.6 mL
